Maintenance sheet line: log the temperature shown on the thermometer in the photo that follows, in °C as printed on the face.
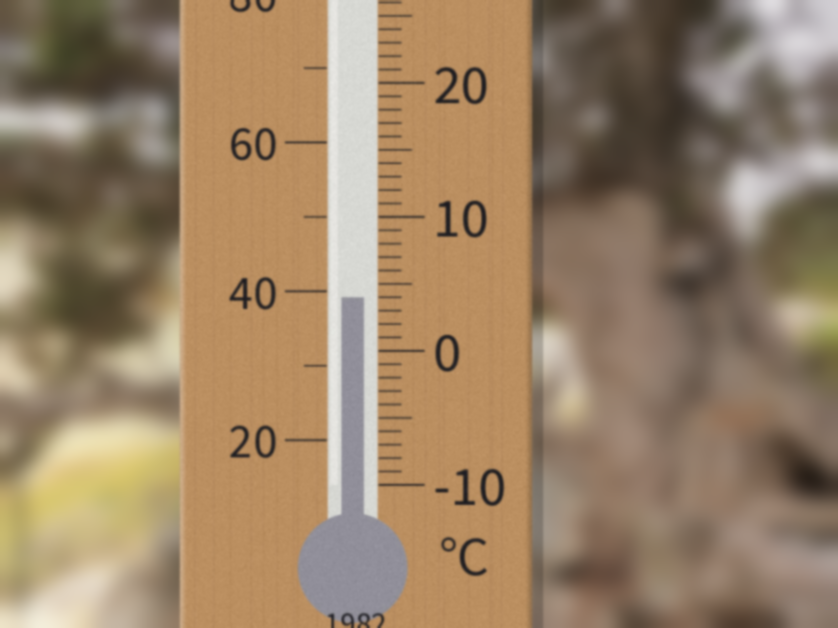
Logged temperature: 4 °C
